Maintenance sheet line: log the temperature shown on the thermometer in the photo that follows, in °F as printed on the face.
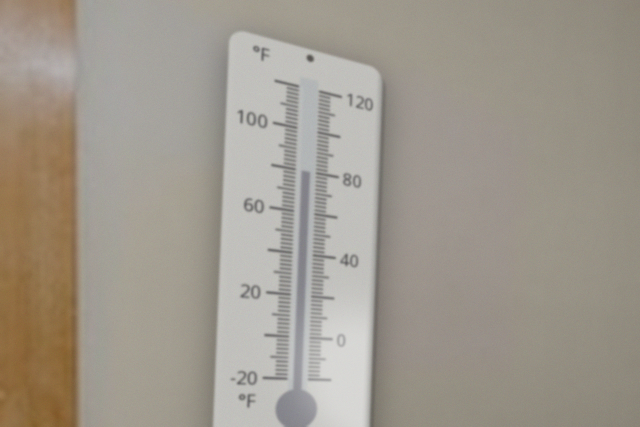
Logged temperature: 80 °F
